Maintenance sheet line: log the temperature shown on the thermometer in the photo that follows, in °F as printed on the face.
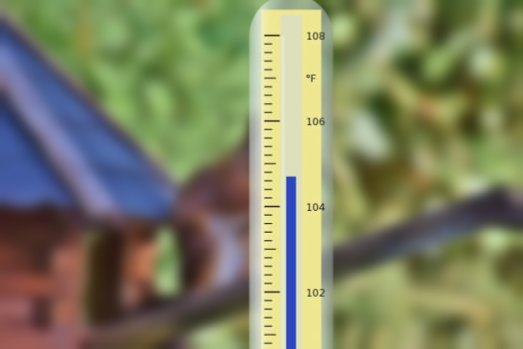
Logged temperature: 104.7 °F
